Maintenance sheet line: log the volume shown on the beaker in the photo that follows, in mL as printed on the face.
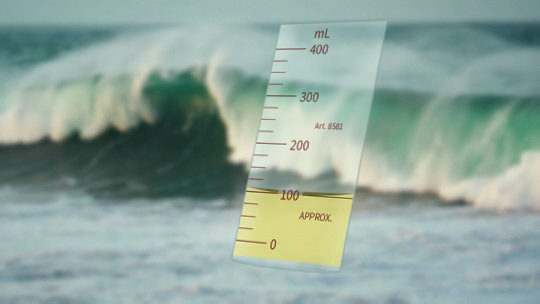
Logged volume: 100 mL
